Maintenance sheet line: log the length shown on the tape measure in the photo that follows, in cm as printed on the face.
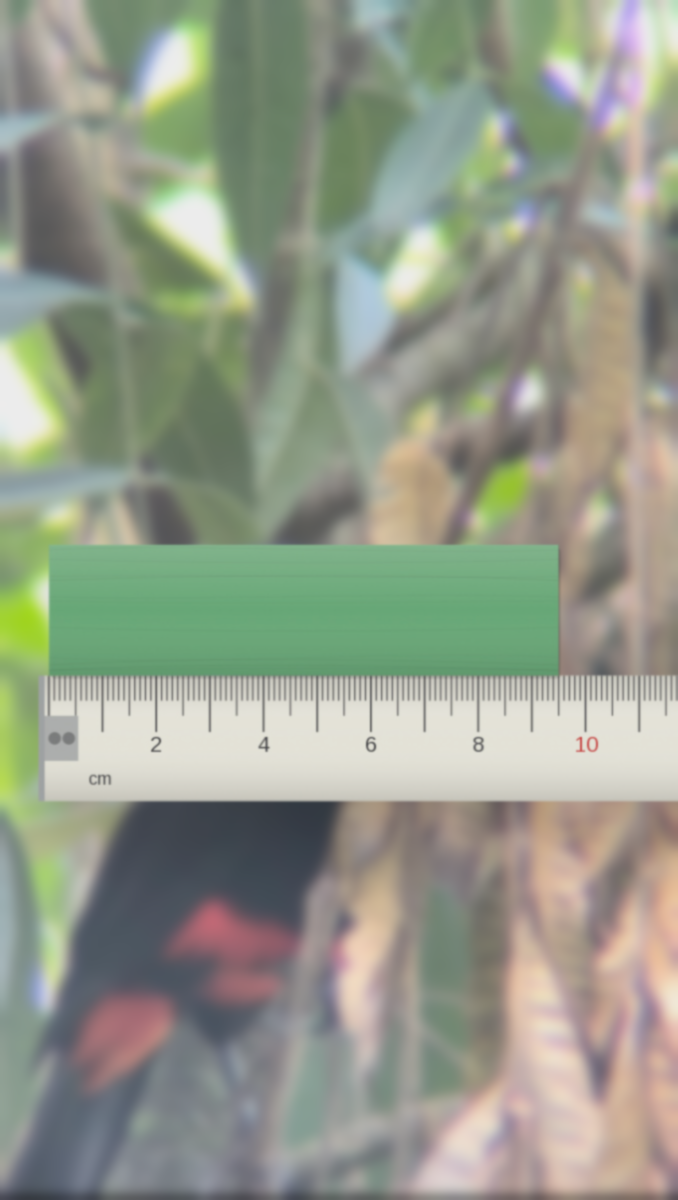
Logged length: 9.5 cm
